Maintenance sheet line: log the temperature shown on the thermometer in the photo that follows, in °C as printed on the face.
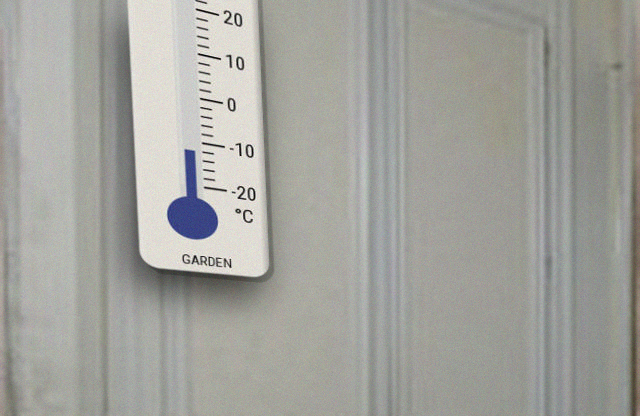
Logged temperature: -12 °C
